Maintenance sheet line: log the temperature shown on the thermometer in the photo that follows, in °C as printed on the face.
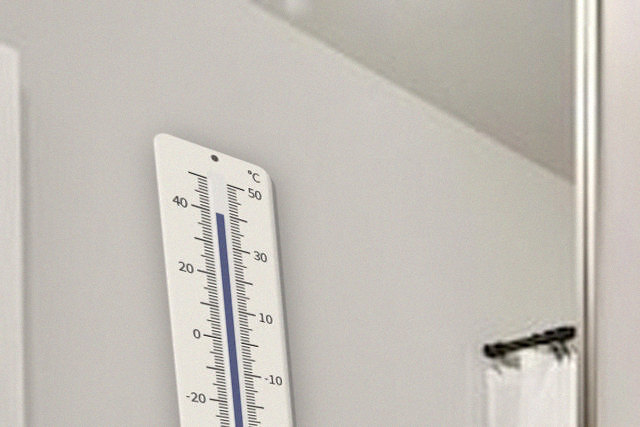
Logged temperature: 40 °C
